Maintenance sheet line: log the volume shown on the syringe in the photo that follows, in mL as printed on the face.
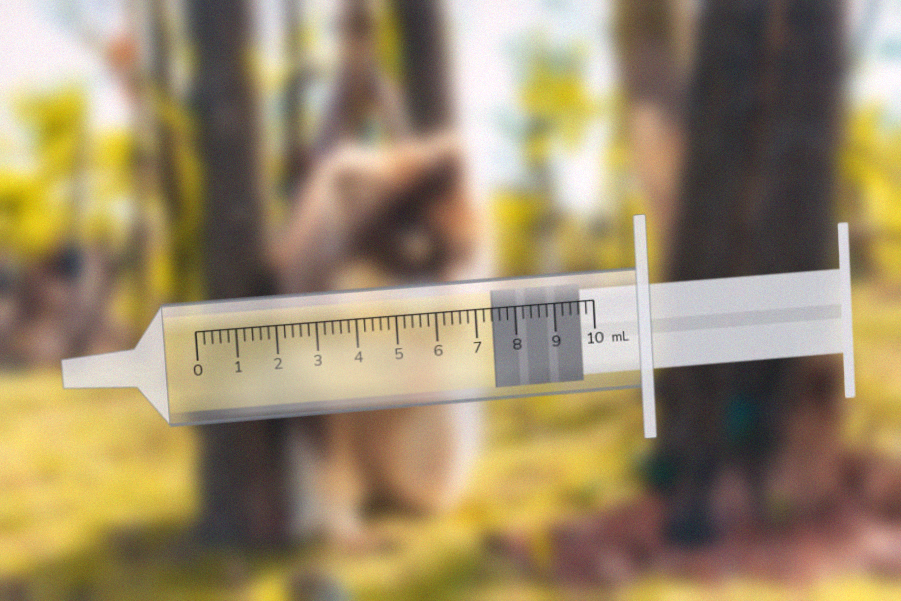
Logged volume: 7.4 mL
